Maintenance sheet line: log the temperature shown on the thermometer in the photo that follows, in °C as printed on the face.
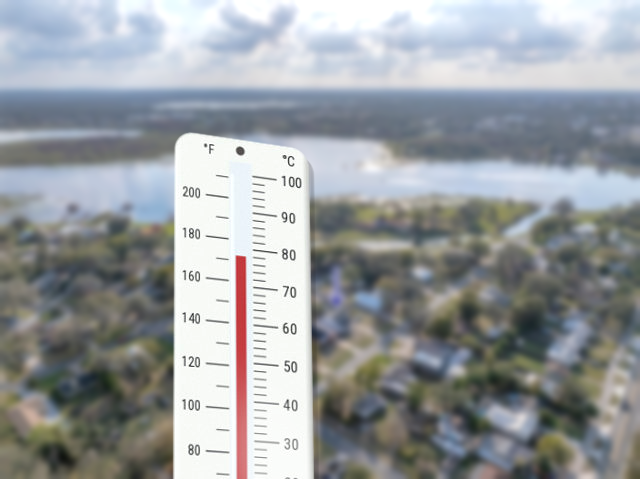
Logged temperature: 78 °C
